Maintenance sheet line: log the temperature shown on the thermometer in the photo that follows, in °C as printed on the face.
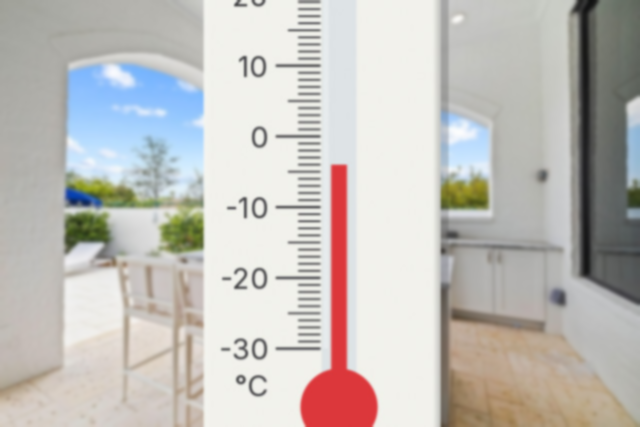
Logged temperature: -4 °C
